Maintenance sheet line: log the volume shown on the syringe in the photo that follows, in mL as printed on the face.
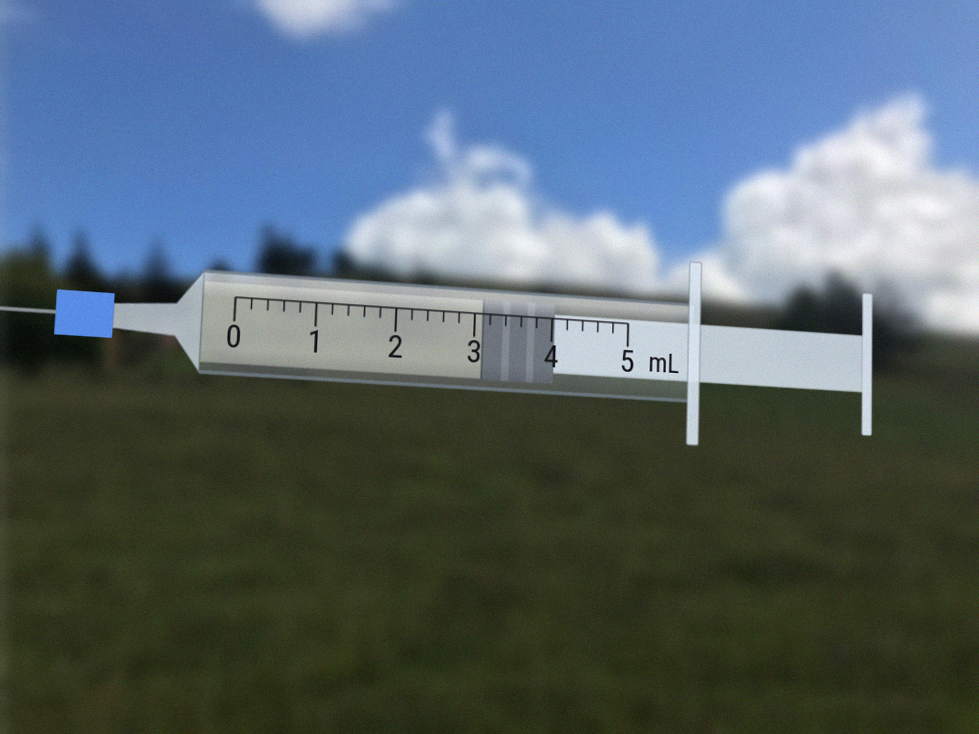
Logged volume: 3.1 mL
